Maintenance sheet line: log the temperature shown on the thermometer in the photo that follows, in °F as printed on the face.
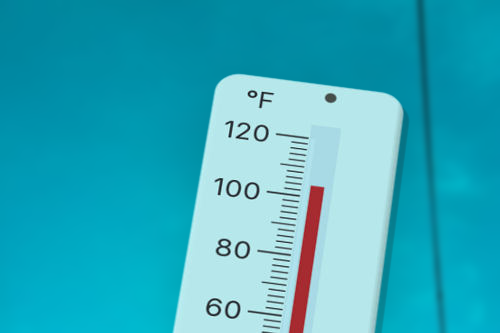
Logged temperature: 104 °F
